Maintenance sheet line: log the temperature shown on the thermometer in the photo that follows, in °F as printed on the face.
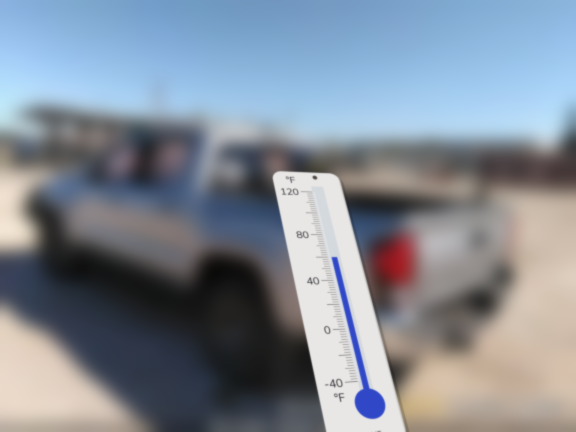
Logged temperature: 60 °F
